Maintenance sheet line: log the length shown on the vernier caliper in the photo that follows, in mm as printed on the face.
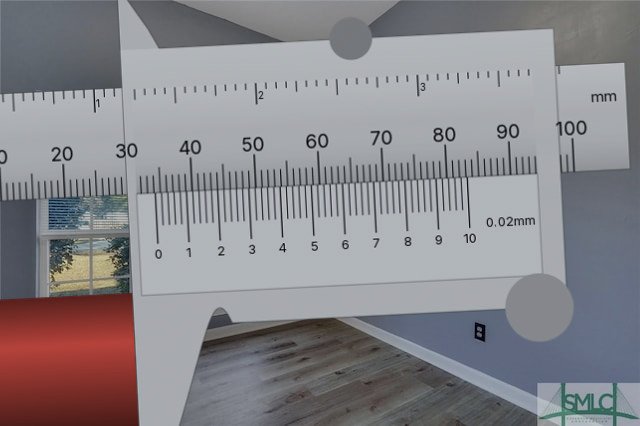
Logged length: 34.2 mm
